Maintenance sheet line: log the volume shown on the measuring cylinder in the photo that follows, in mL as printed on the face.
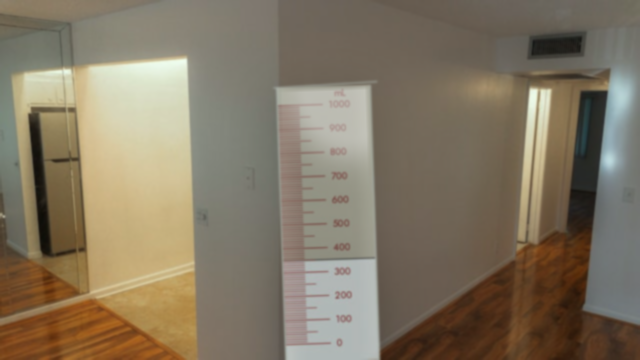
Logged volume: 350 mL
